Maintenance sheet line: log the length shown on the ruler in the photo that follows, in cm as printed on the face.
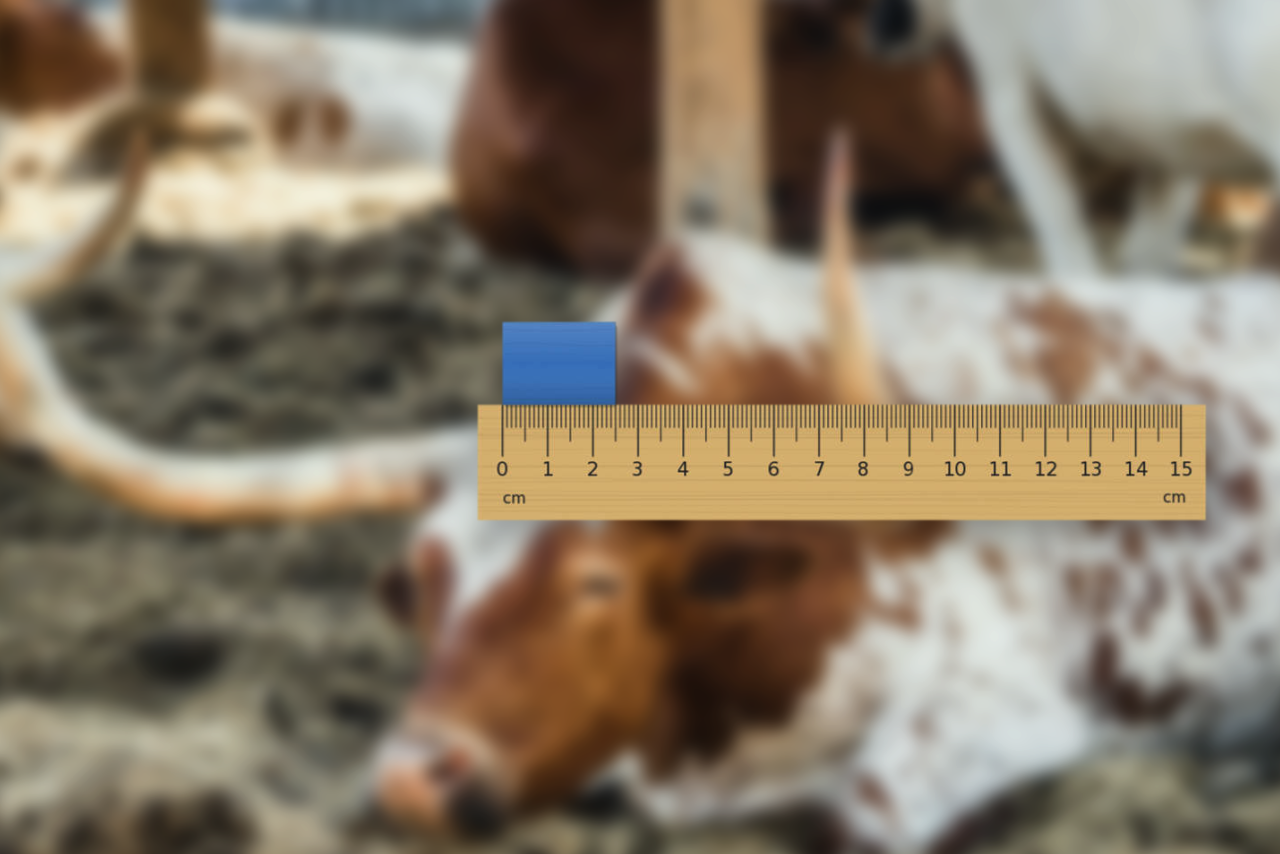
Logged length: 2.5 cm
